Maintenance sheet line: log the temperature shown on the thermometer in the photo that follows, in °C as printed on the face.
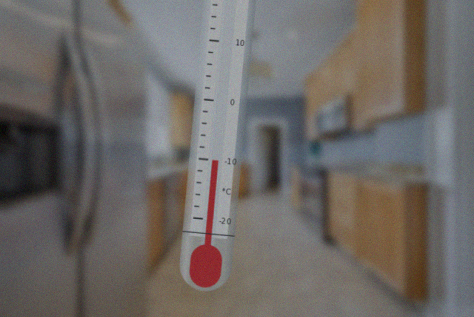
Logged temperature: -10 °C
